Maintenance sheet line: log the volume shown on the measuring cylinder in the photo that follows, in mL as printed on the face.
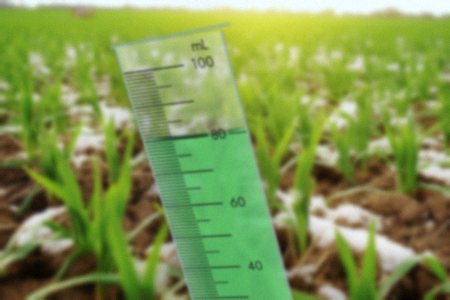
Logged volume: 80 mL
